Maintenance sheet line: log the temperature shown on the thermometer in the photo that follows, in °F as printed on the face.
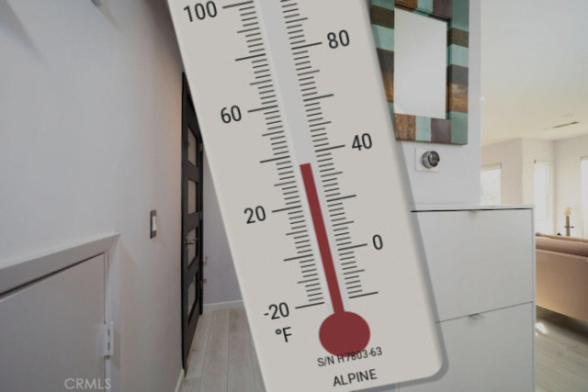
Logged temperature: 36 °F
